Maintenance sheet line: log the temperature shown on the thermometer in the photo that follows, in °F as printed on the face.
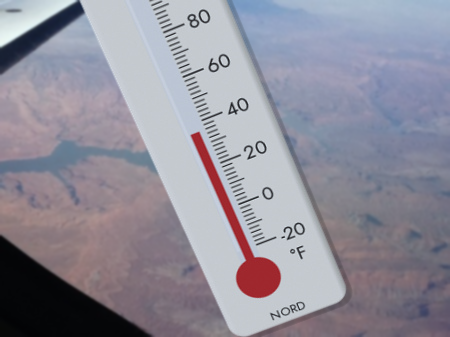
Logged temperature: 36 °F
